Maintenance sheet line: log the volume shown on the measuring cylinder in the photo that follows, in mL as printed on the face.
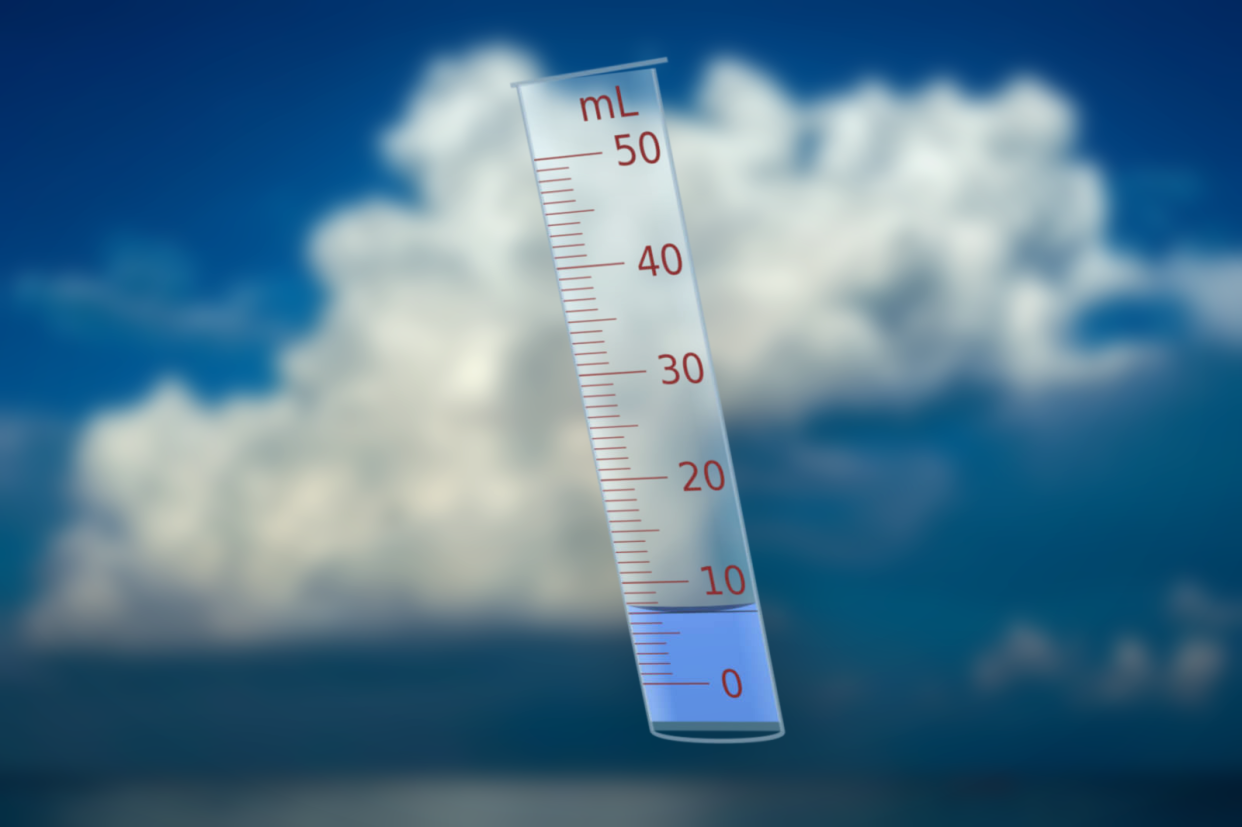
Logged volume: 7 mL
